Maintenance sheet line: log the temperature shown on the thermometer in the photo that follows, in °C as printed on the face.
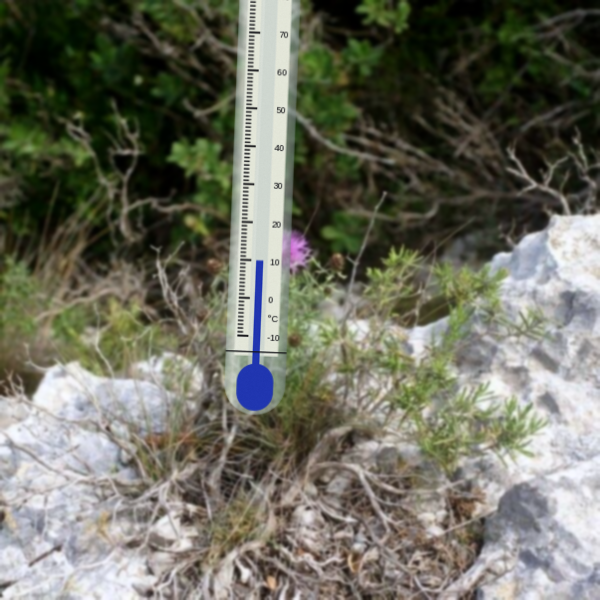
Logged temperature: 10 °C
